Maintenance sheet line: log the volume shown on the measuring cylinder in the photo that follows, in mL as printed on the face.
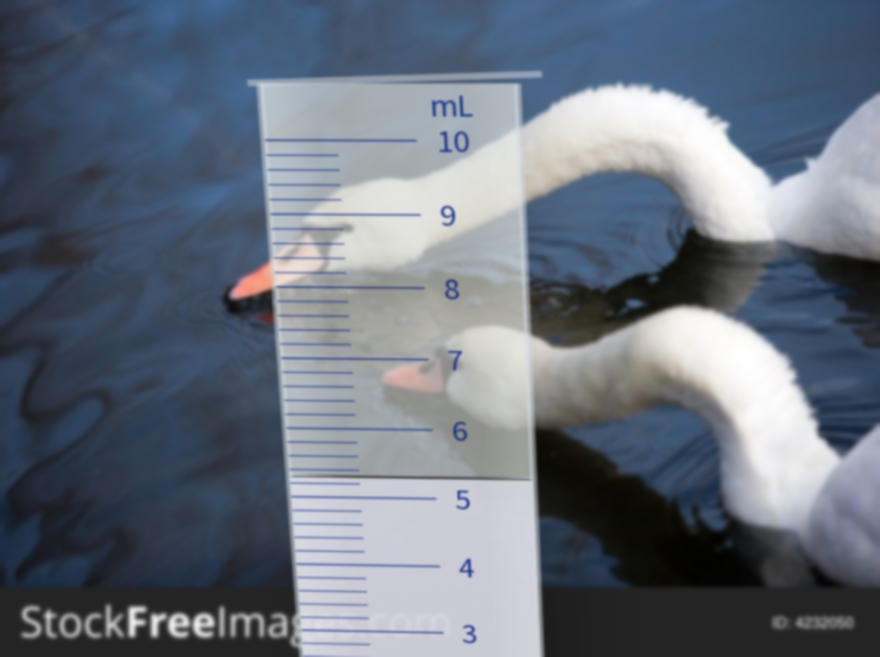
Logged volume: 5.3 mL
